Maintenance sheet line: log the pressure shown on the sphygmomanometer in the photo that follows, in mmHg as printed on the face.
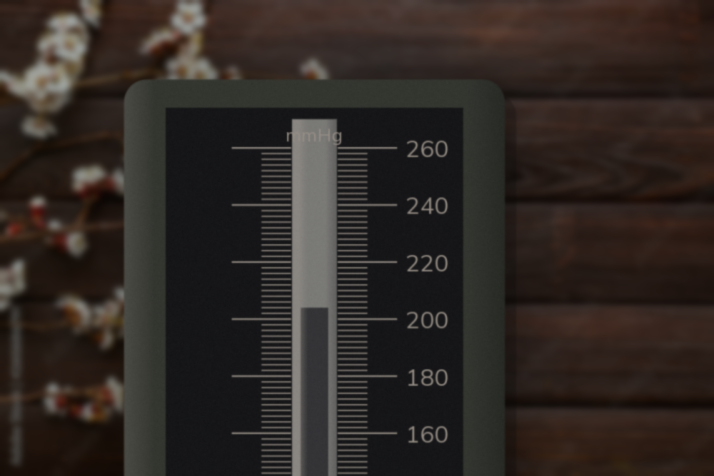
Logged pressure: 204 mmHg
